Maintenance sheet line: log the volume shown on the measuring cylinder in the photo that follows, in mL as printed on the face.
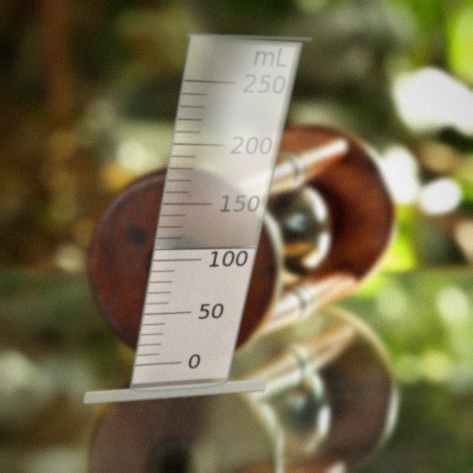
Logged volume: 110 mL
